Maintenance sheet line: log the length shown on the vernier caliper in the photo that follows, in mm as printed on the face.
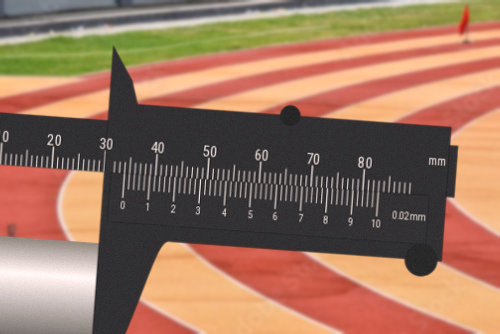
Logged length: 34.0 mm
